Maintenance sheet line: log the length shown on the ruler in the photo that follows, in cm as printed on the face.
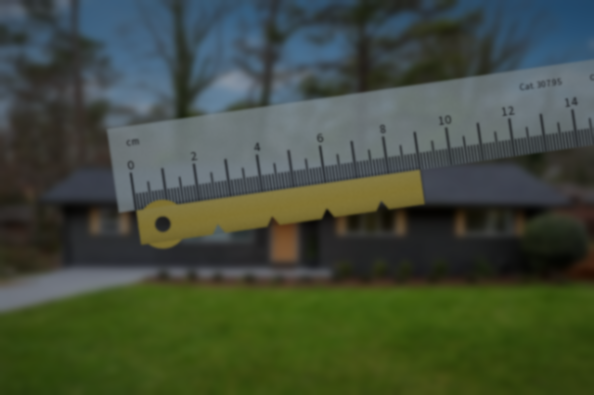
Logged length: 9 cm
